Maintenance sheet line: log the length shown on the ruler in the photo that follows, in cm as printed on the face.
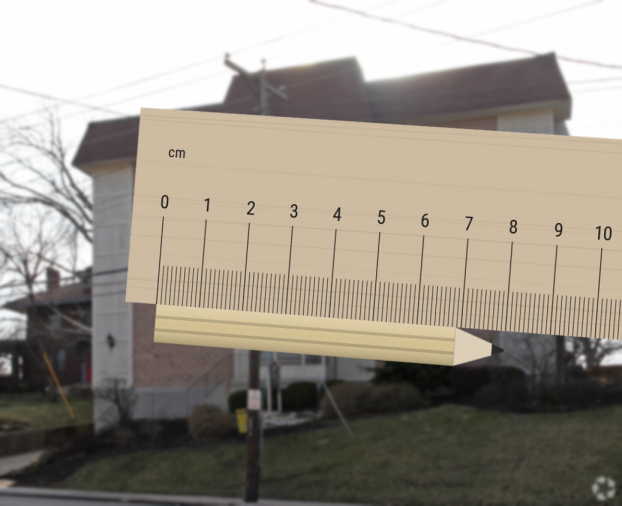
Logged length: 8 cm
